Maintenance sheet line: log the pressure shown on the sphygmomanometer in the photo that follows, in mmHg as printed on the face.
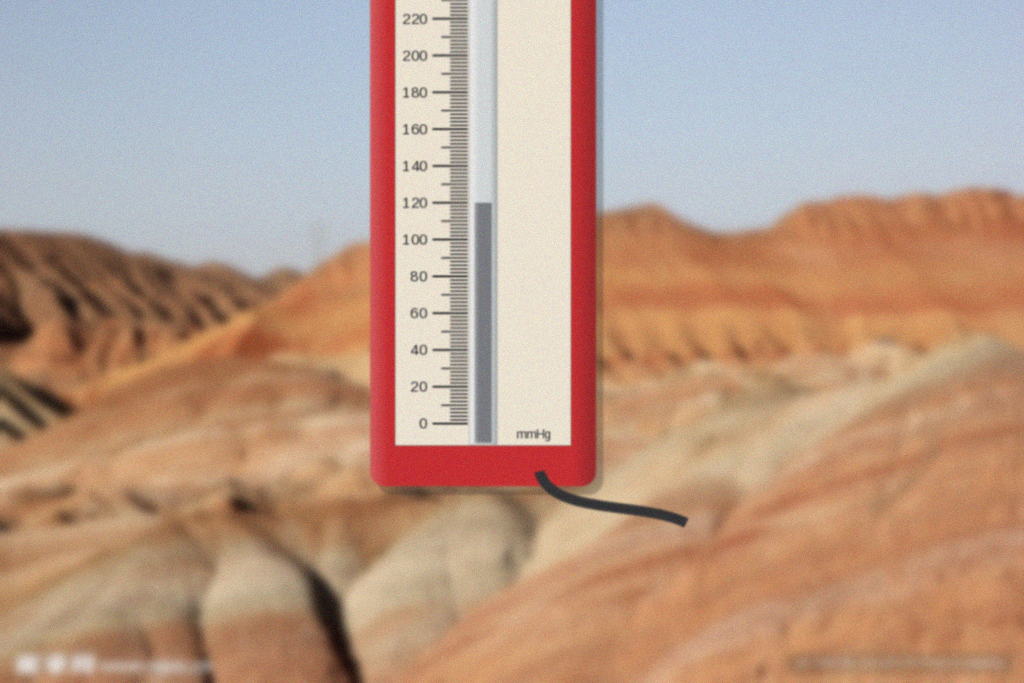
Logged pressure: 120 mmHg
